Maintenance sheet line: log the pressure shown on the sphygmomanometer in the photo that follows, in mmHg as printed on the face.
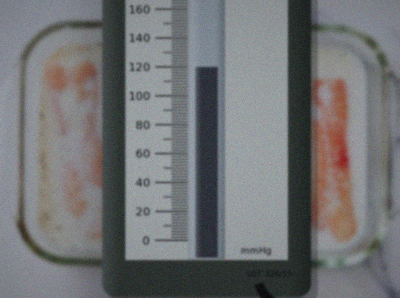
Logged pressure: 120 mmHg
